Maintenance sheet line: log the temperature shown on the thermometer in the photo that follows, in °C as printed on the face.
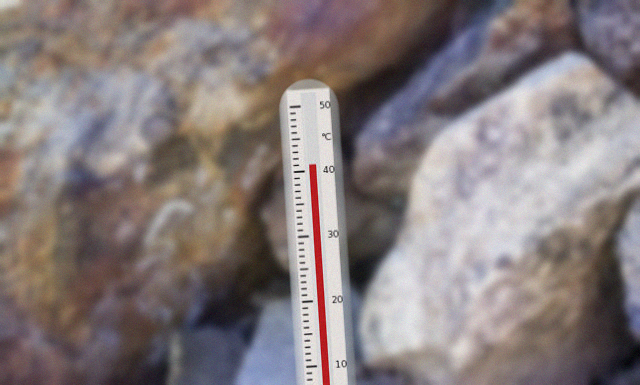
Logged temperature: 41 °C
